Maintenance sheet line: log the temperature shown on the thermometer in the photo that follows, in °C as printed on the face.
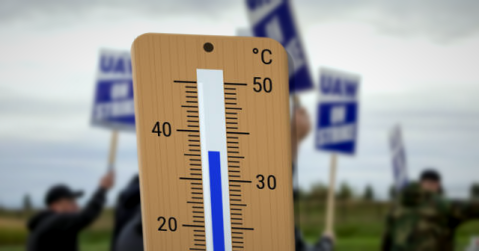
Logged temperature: 36 °C
